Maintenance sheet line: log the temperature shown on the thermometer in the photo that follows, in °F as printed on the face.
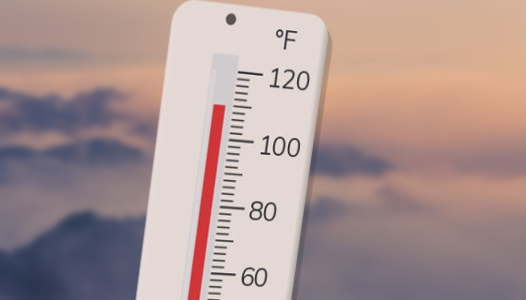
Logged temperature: 110 °F
